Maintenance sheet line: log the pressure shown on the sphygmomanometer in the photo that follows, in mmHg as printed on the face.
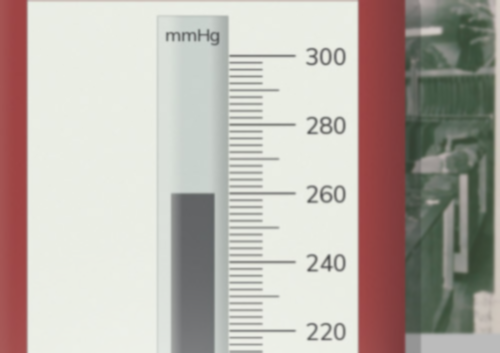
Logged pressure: 260 mmHg
